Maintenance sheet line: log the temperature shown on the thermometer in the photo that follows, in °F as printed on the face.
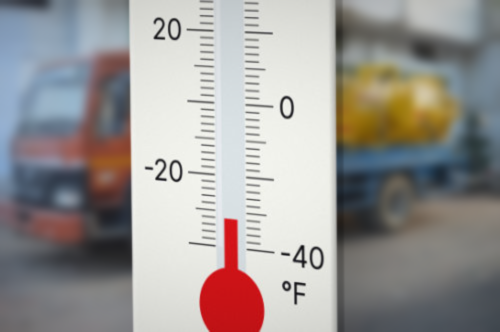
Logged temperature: -32 °F
